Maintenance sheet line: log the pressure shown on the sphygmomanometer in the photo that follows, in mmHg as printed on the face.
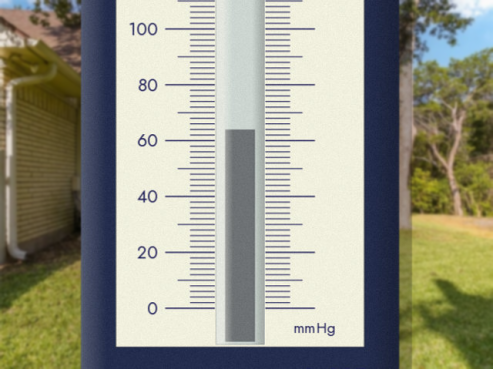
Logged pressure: 64 mmHg
